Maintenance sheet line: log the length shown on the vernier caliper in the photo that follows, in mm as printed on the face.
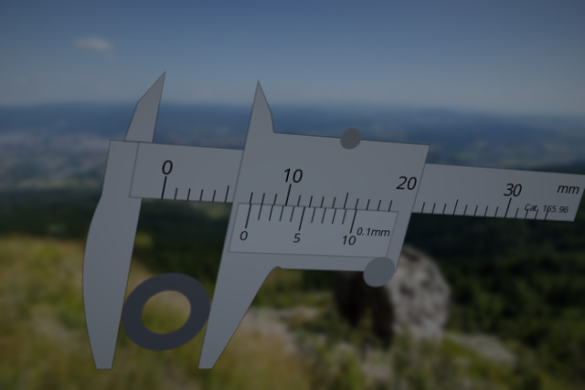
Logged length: 7.1 mm
